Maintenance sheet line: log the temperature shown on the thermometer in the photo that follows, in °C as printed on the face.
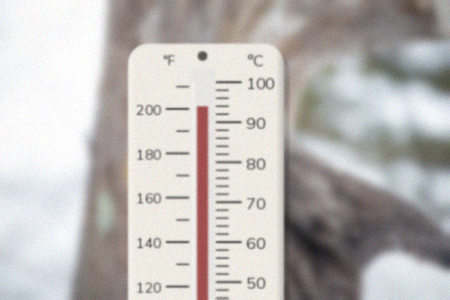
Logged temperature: 94 °C
